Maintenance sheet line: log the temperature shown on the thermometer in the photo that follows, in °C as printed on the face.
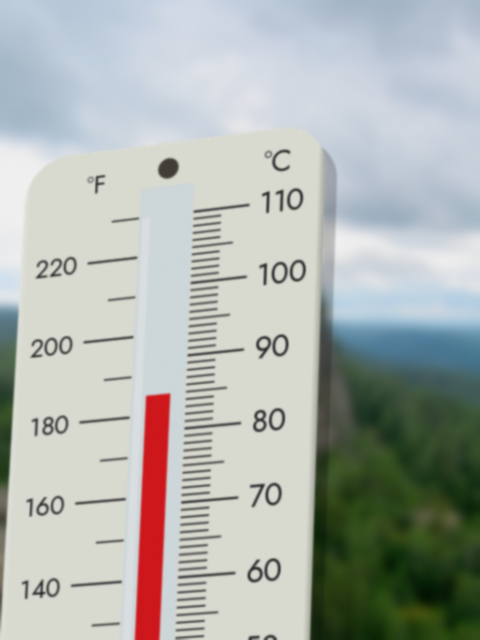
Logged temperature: 85 °C
